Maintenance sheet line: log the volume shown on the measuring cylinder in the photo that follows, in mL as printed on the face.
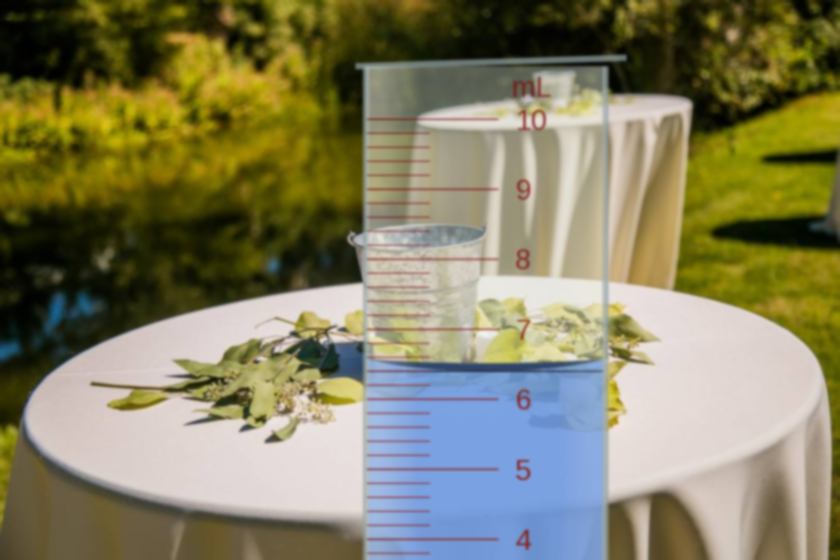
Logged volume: 6.4 mL
